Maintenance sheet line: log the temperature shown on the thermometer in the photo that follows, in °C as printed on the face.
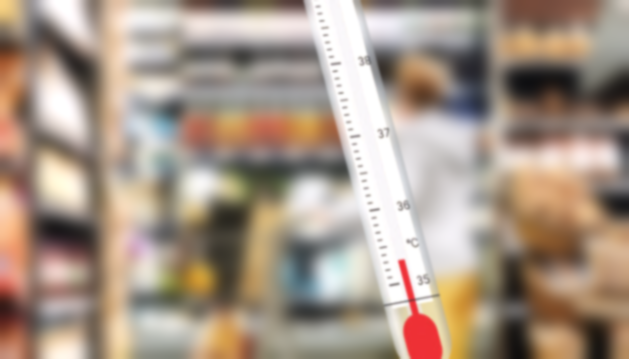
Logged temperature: 35.3 °C
